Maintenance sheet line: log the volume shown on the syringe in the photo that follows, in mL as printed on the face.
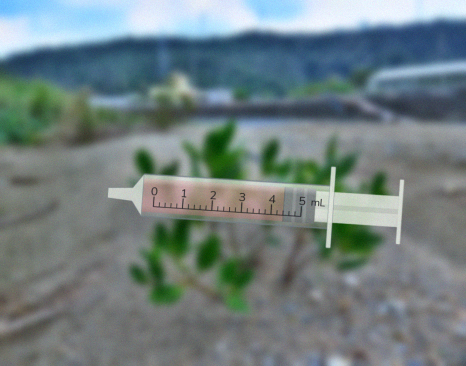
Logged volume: 4.4 mL
